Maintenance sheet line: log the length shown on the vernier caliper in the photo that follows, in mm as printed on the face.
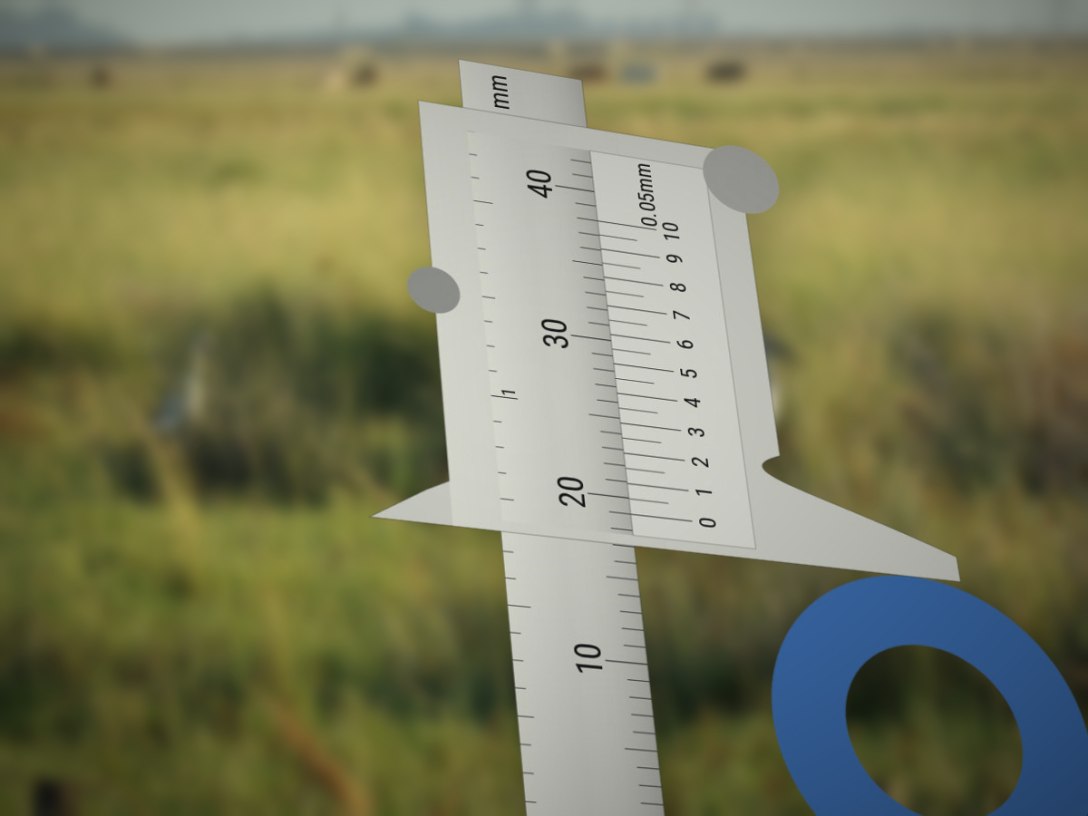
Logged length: 19.0 mm
